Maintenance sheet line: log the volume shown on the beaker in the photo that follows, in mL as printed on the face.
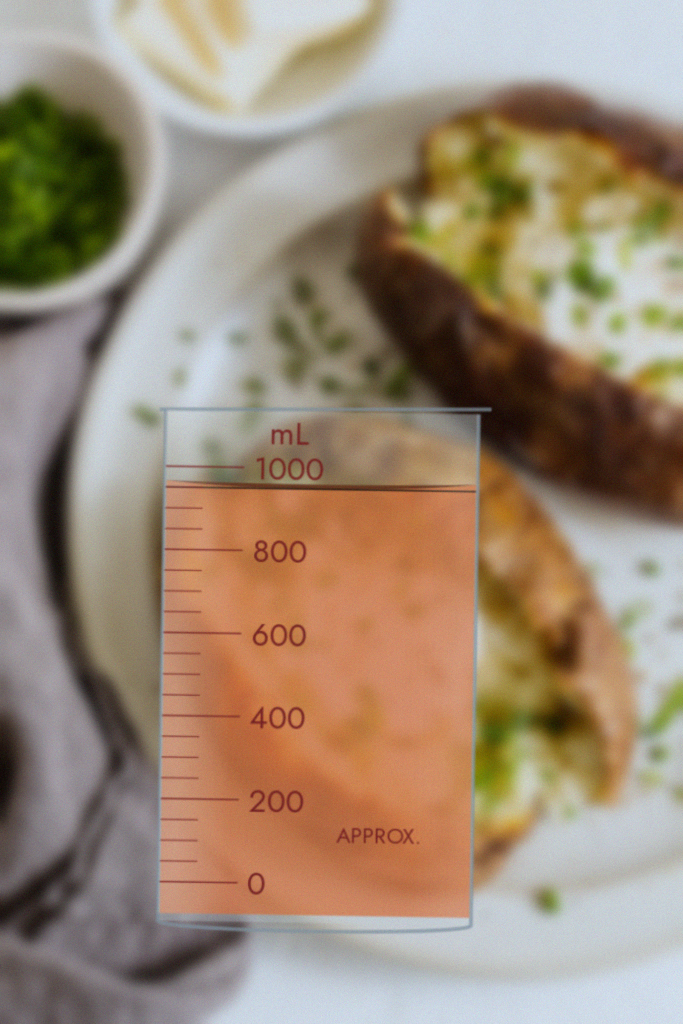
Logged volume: 950 mL
